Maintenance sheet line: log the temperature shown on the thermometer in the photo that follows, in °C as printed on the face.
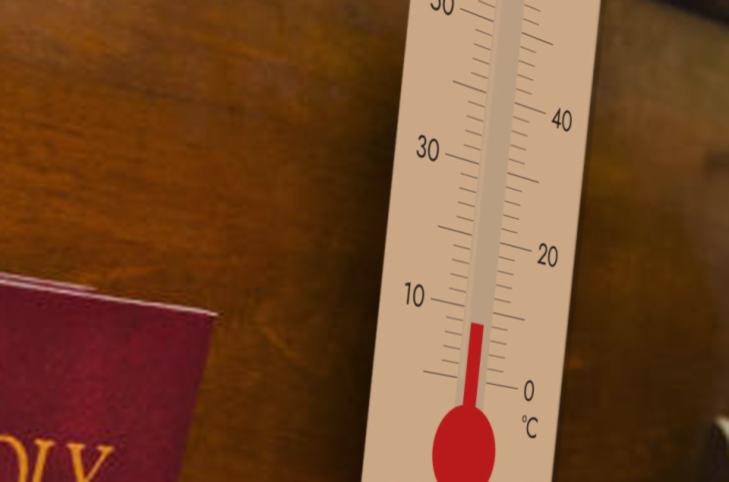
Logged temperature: 8 °C
